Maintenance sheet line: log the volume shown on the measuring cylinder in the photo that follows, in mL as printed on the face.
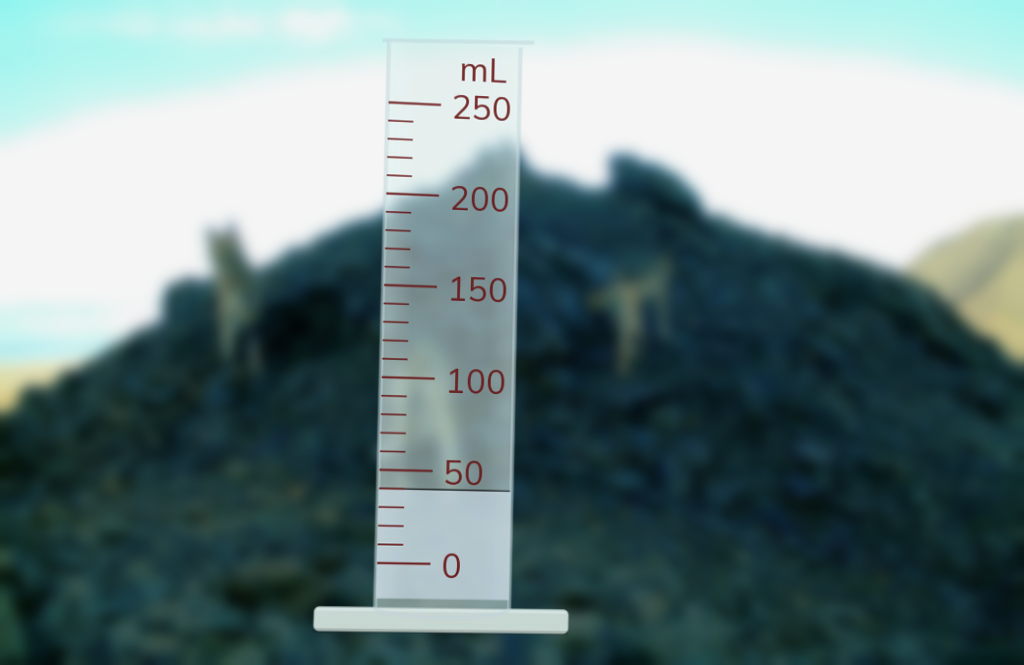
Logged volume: 40 mL
